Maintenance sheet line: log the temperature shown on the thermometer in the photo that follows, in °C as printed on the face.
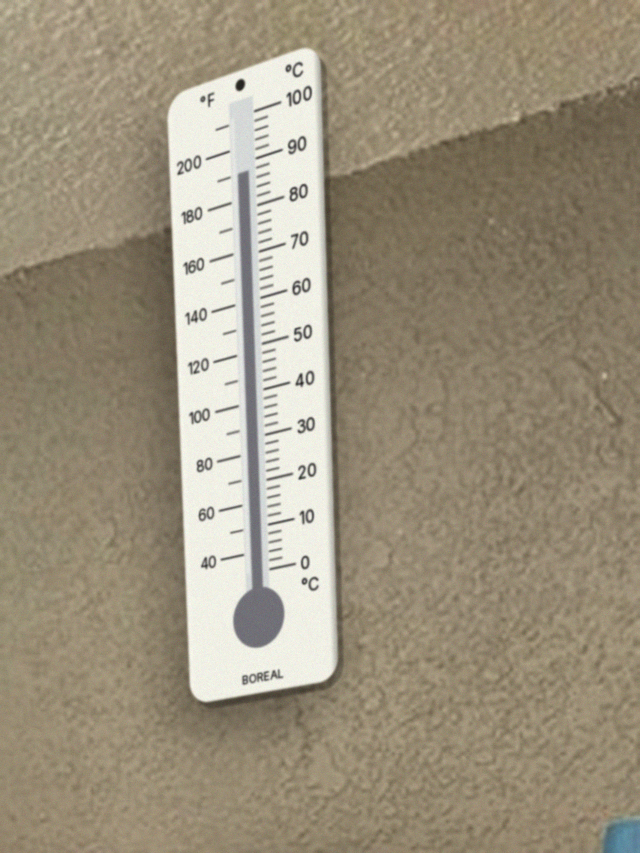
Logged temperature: 88 °C
